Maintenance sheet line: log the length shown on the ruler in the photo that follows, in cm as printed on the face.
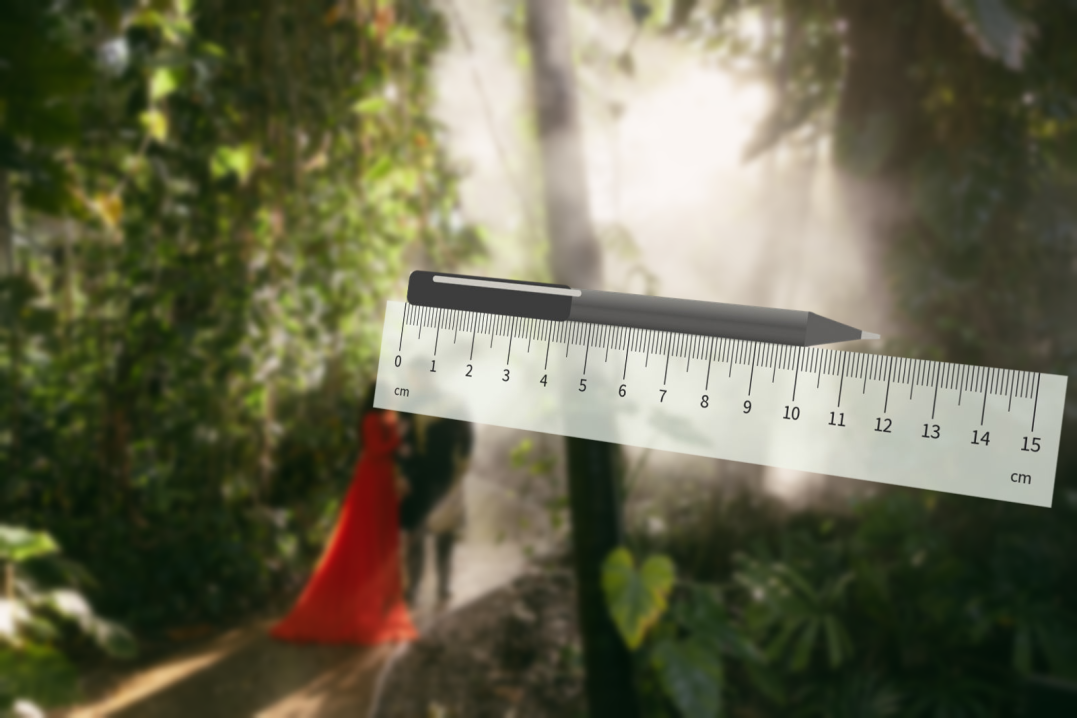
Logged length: 11.7 cm
